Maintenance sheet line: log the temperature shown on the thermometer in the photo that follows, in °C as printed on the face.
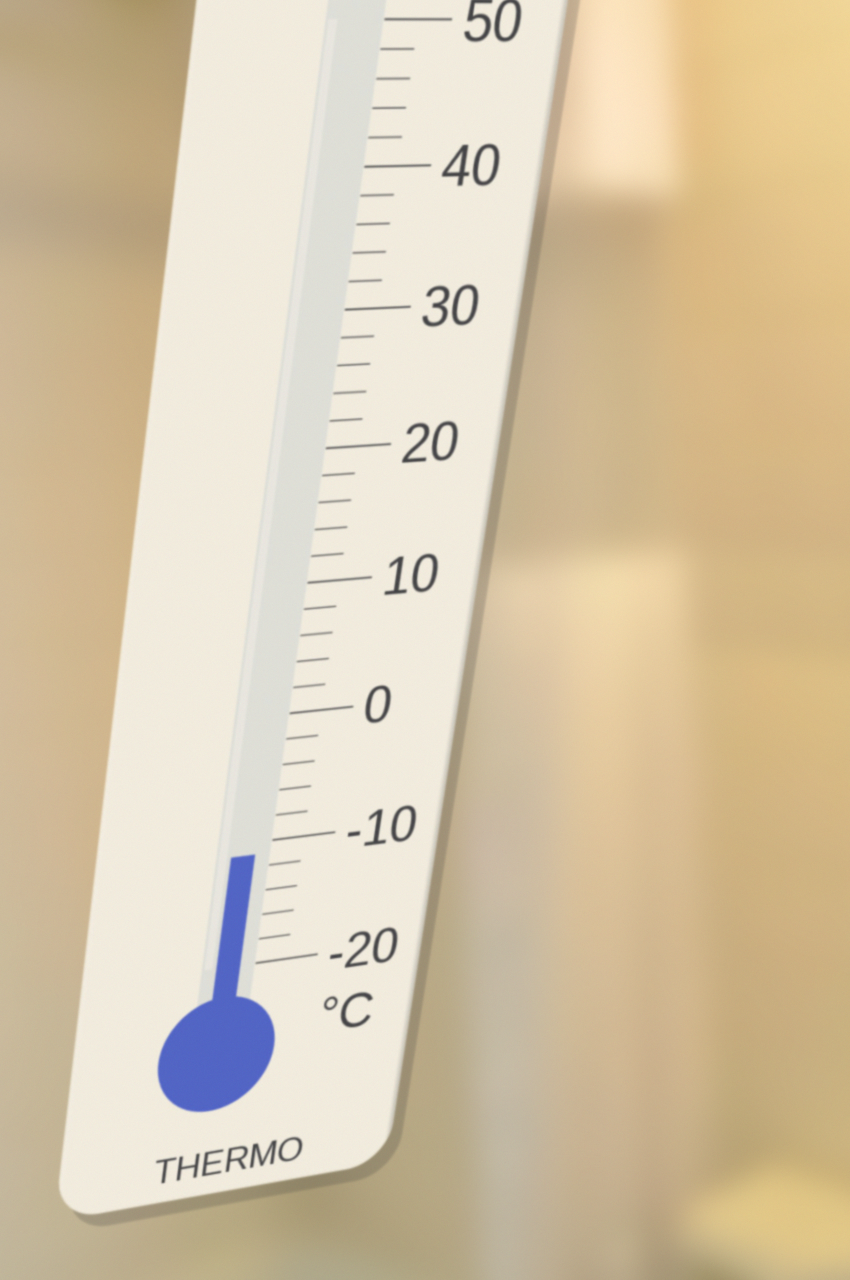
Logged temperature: -11 °C
